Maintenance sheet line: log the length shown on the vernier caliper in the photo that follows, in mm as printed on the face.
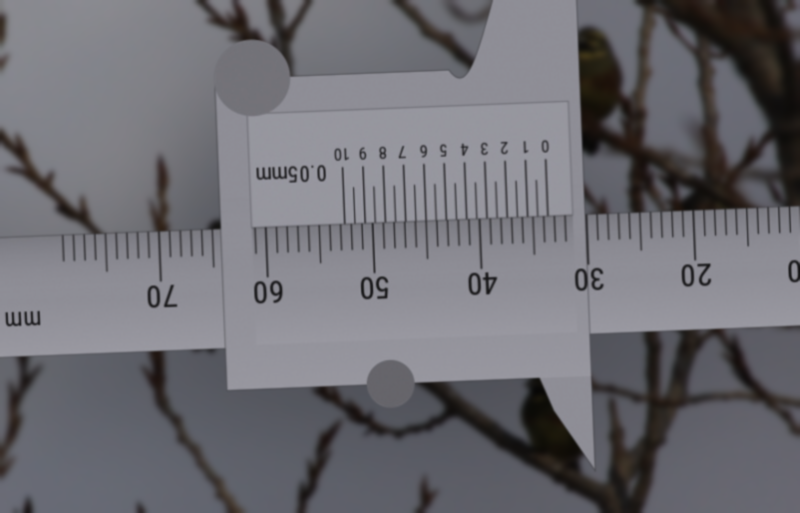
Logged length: 33.6 mm
